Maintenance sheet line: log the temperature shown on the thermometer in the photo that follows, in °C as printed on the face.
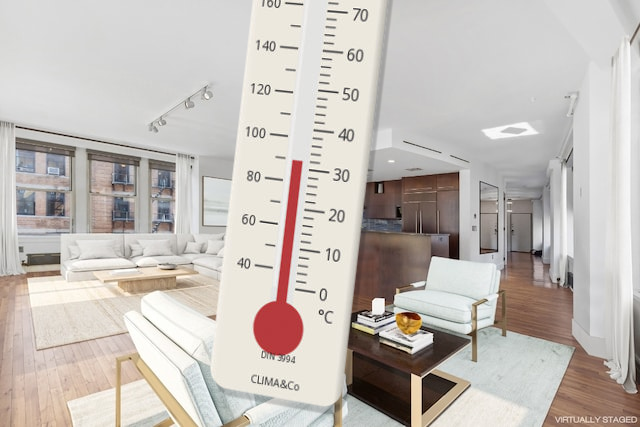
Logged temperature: 32 °C
